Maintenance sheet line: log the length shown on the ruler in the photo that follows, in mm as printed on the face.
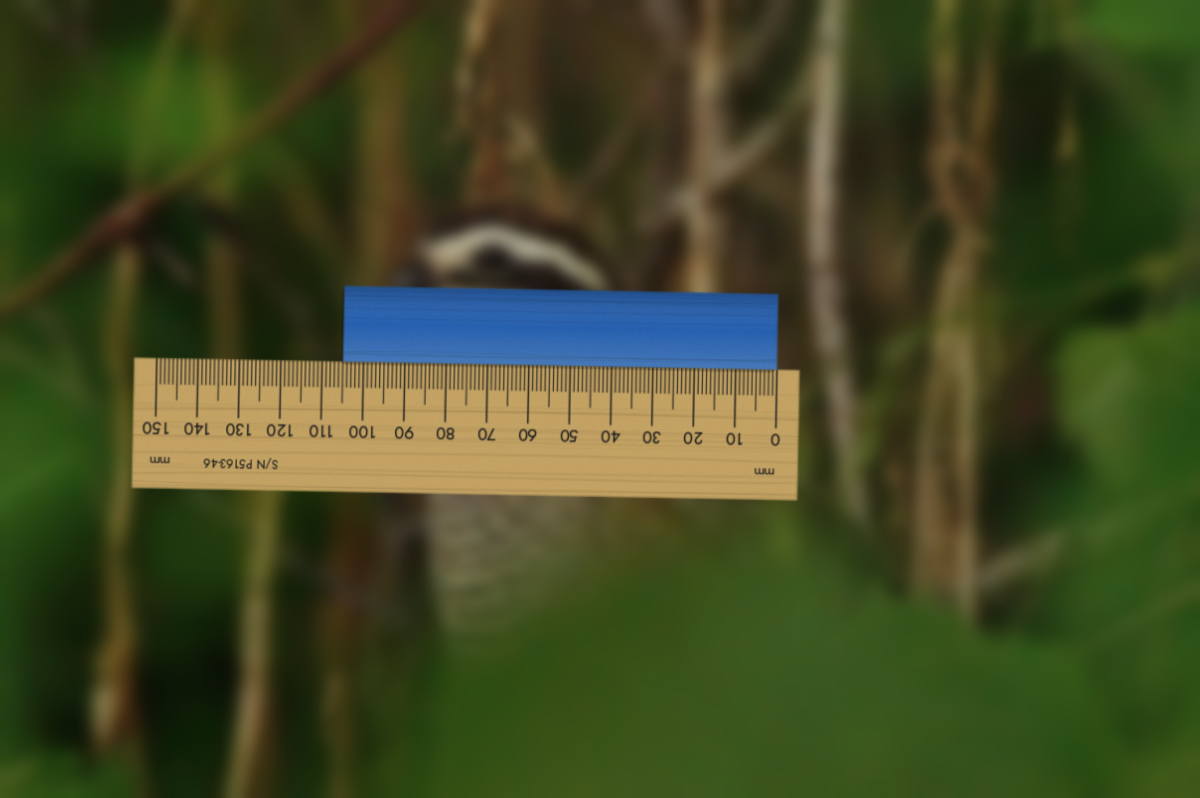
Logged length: 105 mm
